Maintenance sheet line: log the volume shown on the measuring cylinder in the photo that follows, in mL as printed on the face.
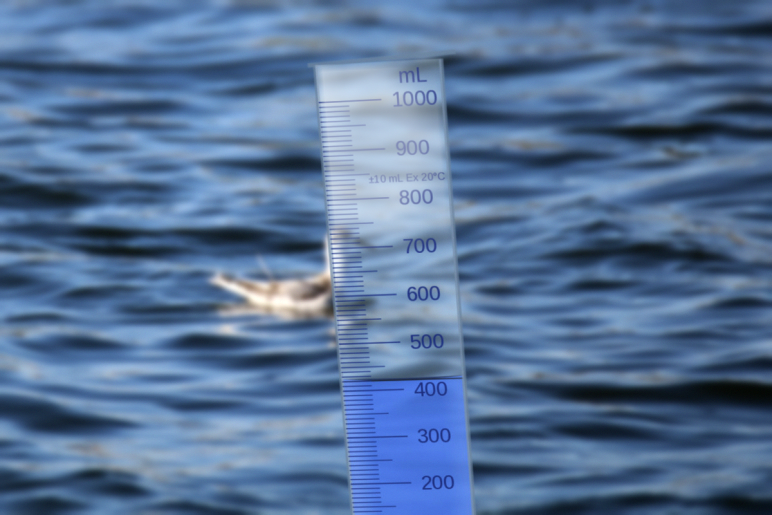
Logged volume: 420 mL
